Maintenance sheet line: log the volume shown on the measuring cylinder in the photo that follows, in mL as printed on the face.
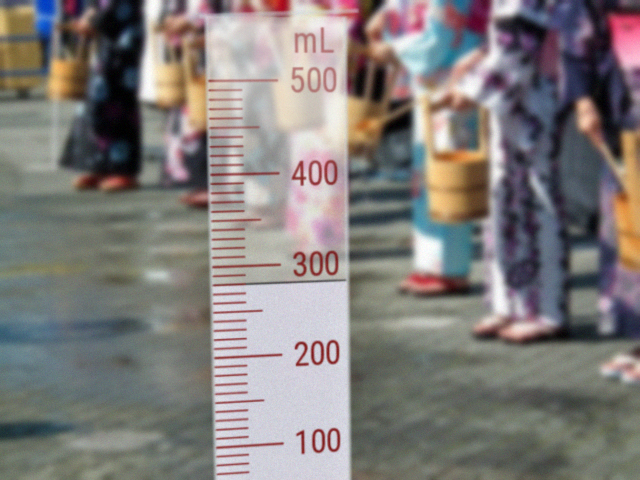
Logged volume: 280 mL
